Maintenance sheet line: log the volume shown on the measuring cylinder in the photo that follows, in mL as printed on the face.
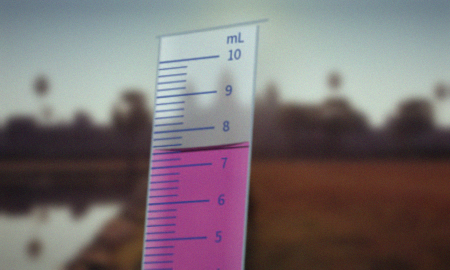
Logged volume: 7.4 mL
